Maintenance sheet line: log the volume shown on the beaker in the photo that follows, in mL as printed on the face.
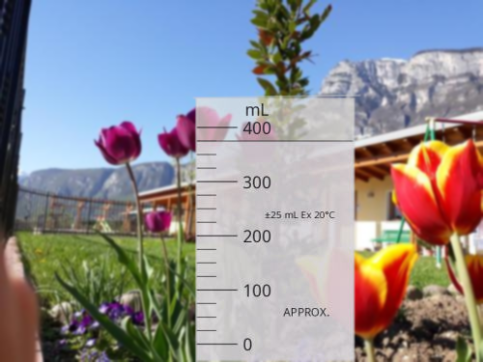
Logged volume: 375 mL
